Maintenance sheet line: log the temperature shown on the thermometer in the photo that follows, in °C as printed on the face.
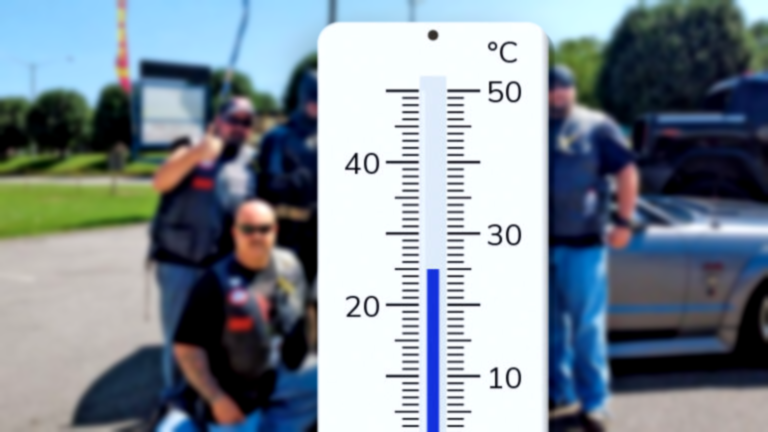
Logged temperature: 25 °C
